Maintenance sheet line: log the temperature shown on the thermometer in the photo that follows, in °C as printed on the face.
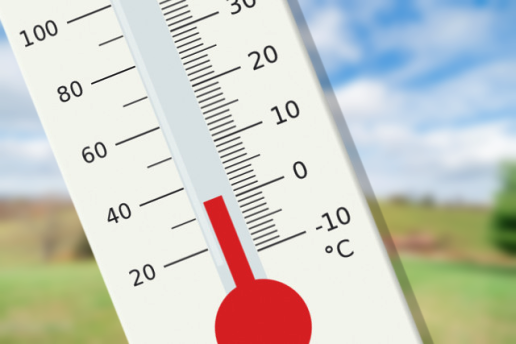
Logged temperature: 1 °C
